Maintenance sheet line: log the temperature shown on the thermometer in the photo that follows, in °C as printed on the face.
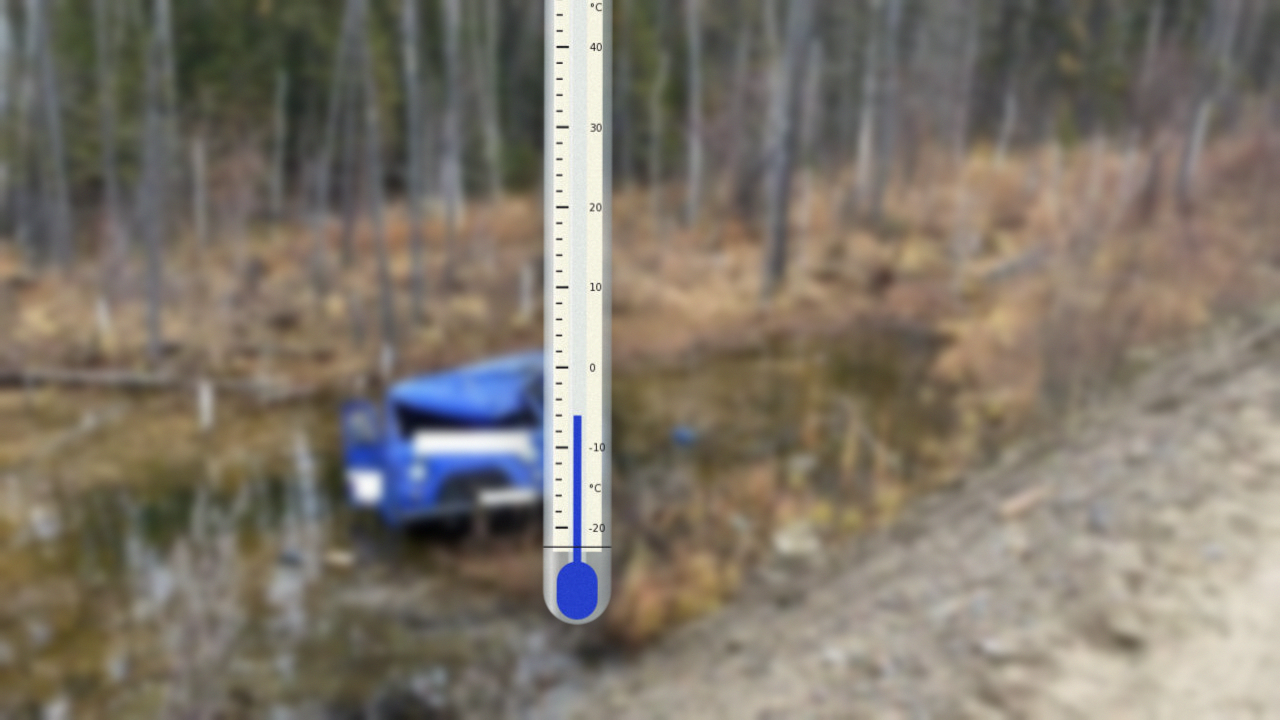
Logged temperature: -6 °C
